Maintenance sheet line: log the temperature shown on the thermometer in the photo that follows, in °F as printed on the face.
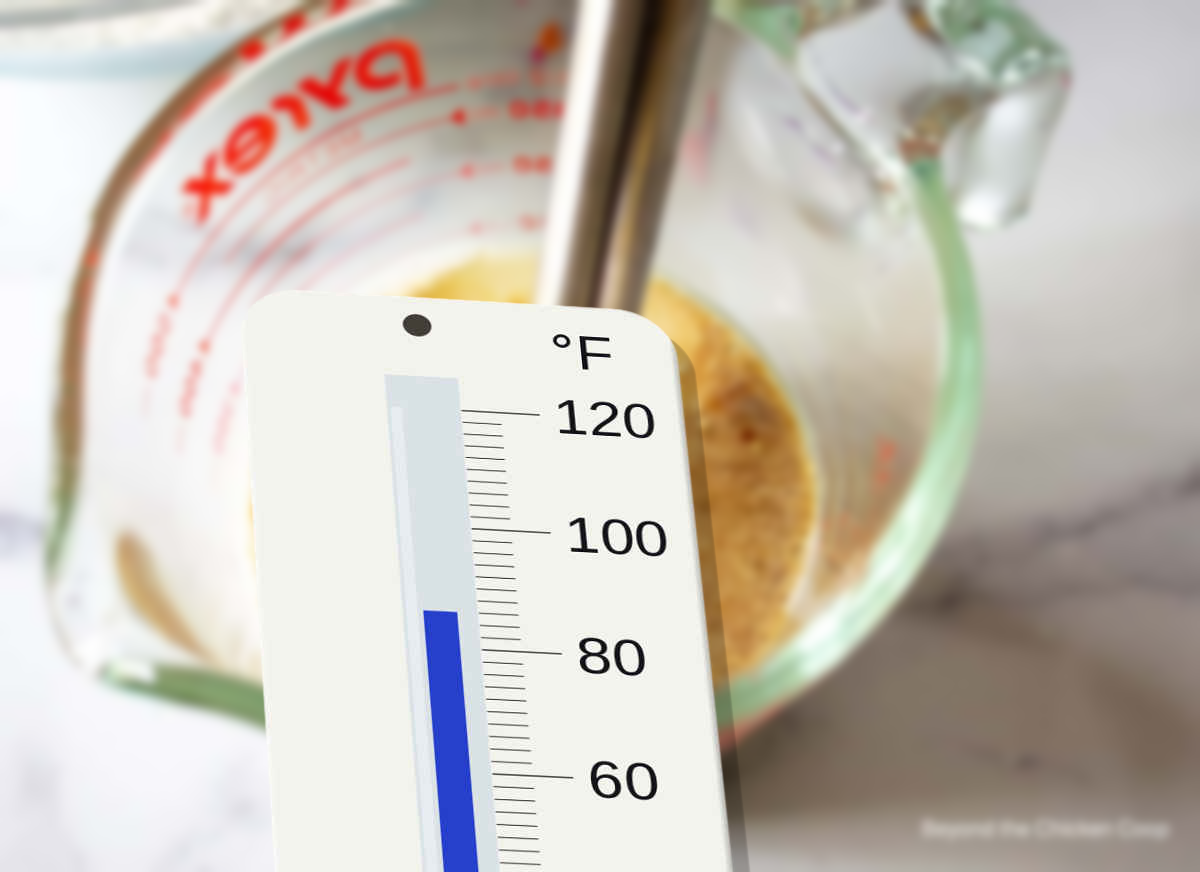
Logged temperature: 86 °F
